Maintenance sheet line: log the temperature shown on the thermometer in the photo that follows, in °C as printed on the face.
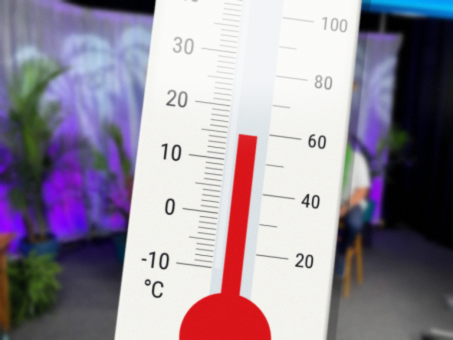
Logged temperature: 15 °C
